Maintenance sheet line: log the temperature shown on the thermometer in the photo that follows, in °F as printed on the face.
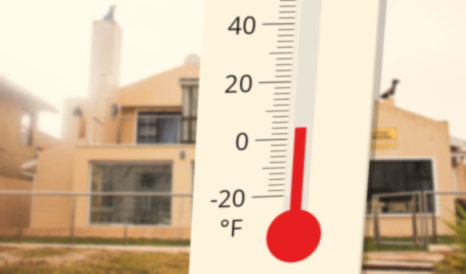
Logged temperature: 4 °F
